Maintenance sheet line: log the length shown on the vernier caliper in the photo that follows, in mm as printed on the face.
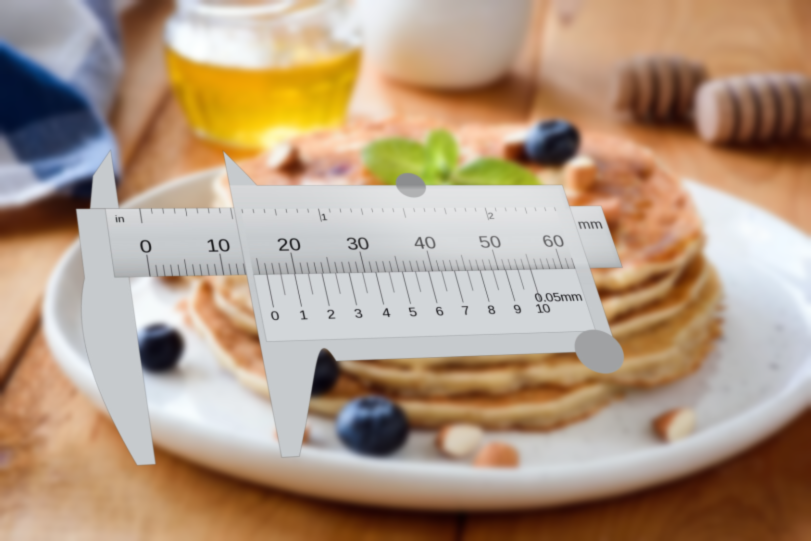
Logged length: 16.0 mm
